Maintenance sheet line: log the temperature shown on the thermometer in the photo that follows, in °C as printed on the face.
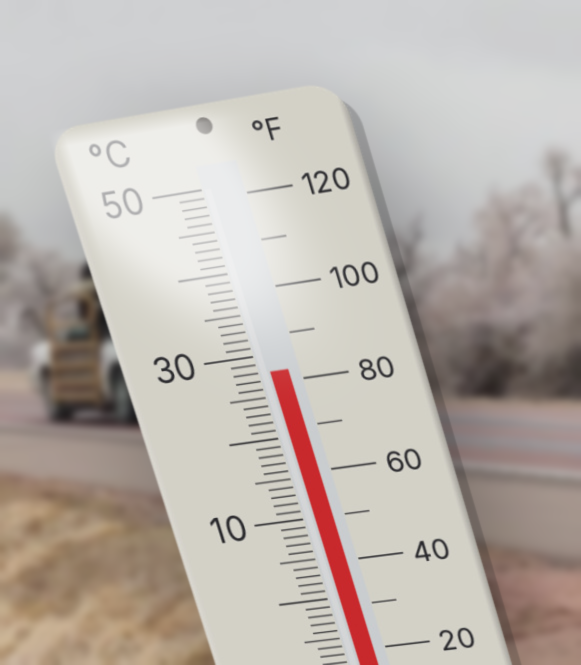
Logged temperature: 28 °C
